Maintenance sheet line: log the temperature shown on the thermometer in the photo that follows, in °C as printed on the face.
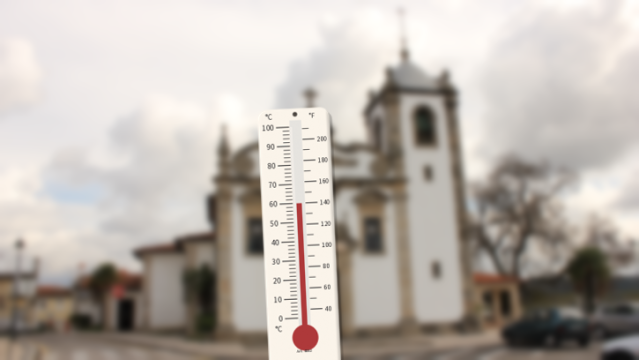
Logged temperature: 60 °C
